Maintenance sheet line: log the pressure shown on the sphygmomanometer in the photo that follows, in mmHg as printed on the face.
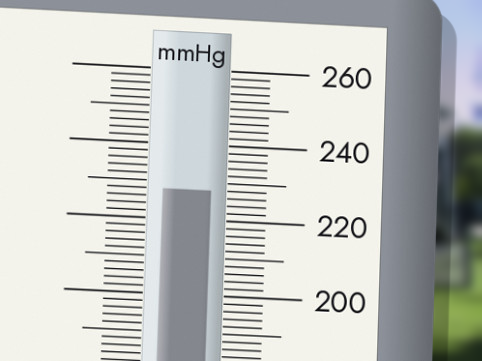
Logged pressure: 228 mmHg
